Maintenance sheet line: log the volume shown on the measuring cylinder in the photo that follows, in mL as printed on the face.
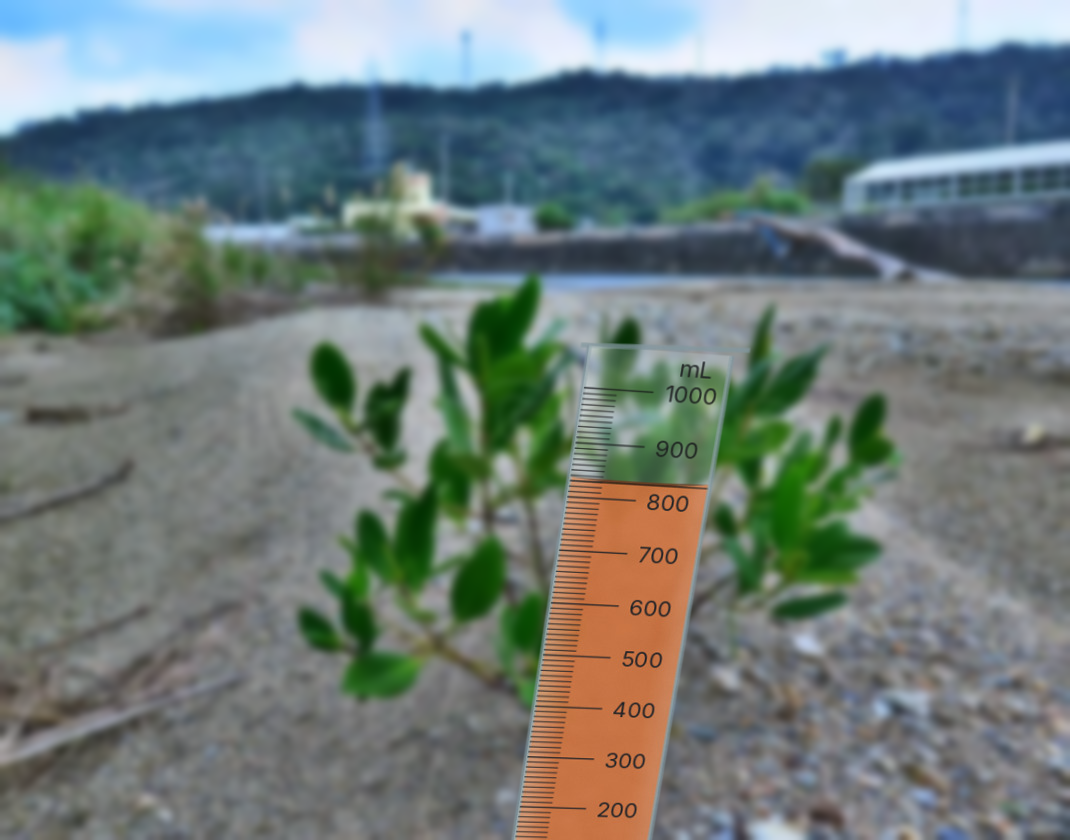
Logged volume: 830 mL
